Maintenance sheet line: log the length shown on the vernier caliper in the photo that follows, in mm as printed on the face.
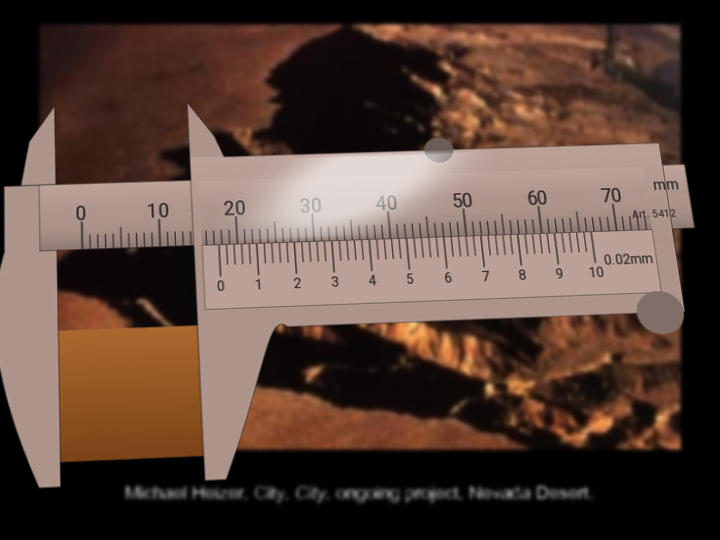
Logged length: 17.6 mm
